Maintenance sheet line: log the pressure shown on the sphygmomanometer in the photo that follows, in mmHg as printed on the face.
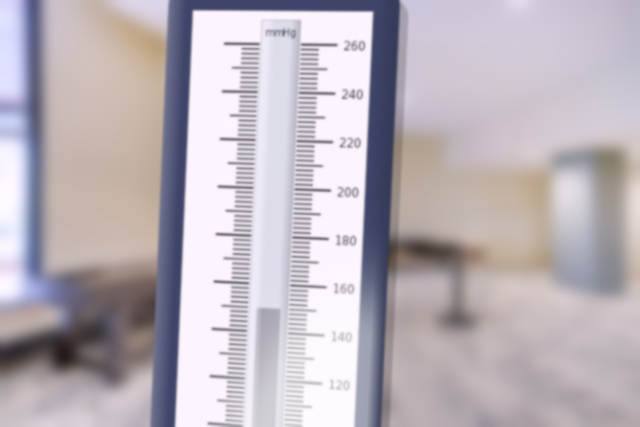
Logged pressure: 150 mmHg
